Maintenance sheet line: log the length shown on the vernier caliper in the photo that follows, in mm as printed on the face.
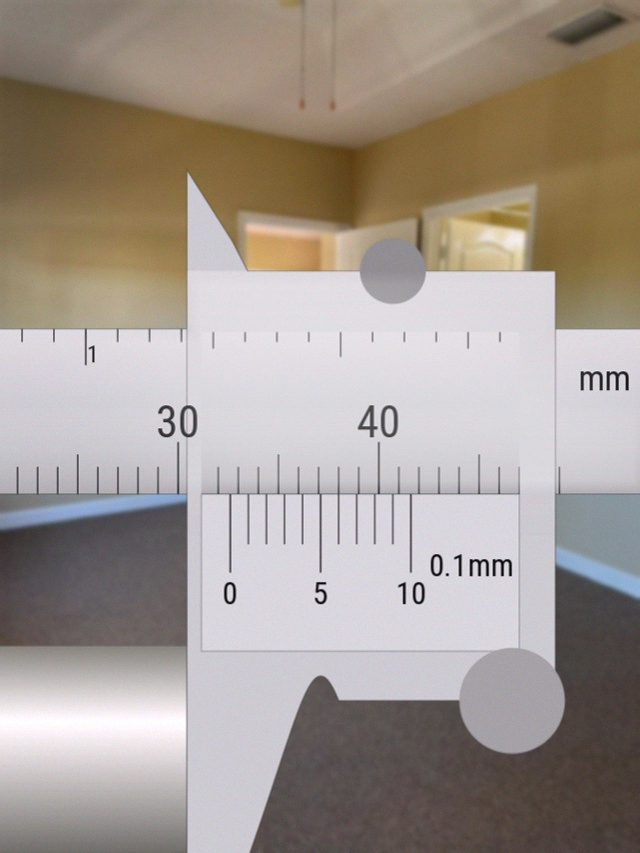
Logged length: 32.6 mm
